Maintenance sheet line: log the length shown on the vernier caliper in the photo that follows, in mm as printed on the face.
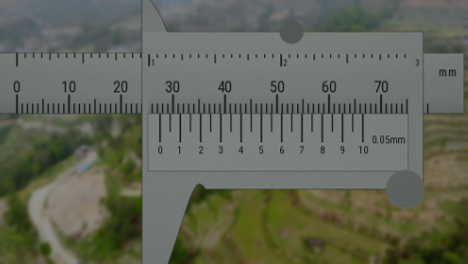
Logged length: 27.5 mm
